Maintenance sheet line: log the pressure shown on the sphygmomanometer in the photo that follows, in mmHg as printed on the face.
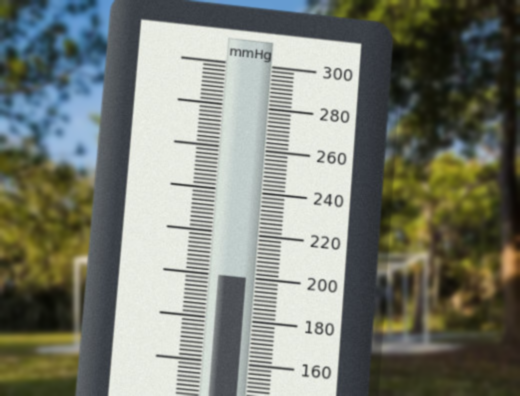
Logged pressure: 200 mmHg
